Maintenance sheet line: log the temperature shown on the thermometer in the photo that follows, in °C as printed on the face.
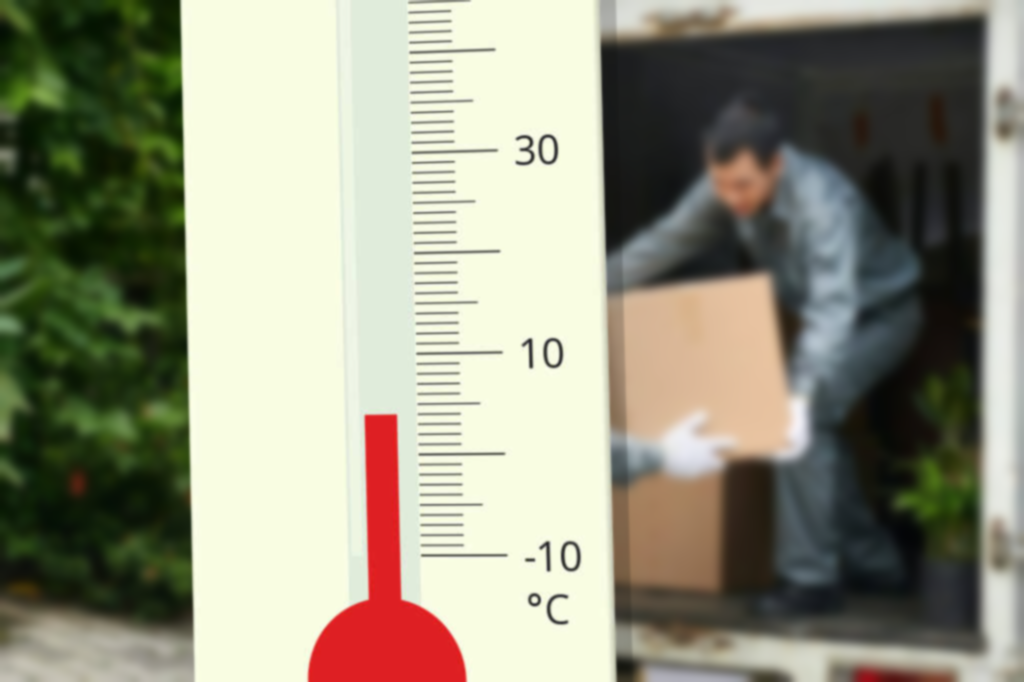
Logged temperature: 4 °C
